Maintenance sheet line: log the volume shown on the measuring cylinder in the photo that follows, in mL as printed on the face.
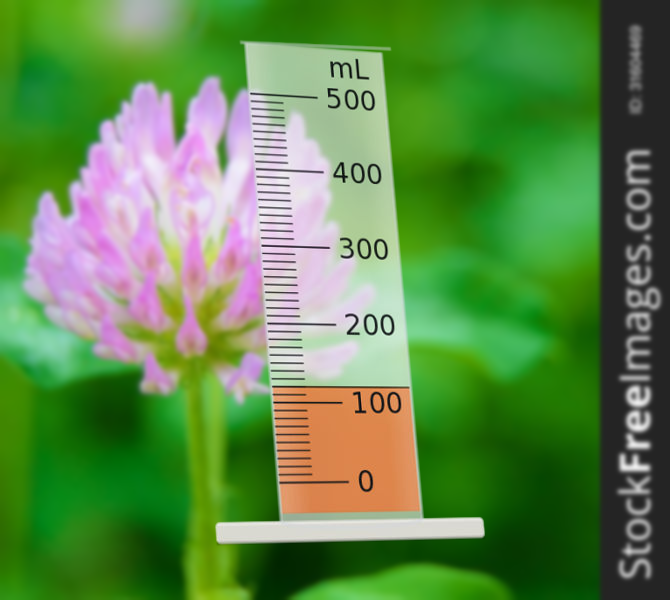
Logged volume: 120 mL
